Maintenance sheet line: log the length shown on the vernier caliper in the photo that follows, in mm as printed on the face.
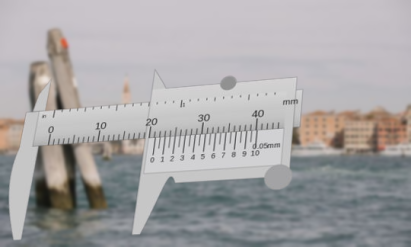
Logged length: 21.2 mm
